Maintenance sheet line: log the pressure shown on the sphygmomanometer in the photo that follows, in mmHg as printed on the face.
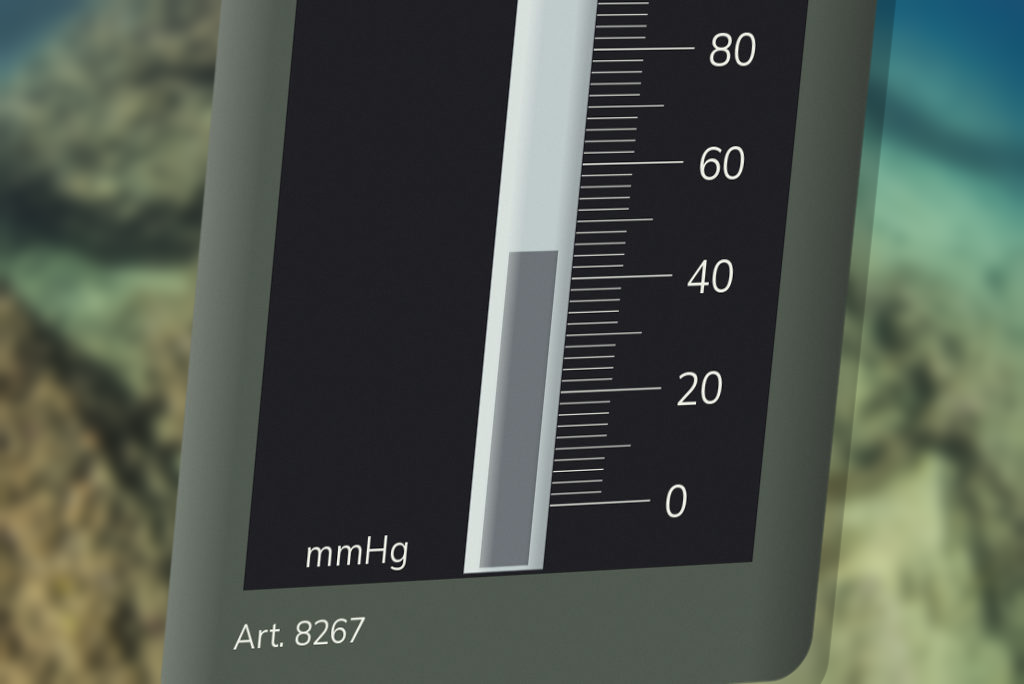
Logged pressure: 45 mmHg
